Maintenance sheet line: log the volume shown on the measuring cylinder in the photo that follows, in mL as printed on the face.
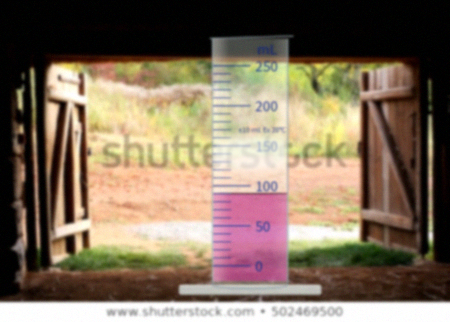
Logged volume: 90 mL
